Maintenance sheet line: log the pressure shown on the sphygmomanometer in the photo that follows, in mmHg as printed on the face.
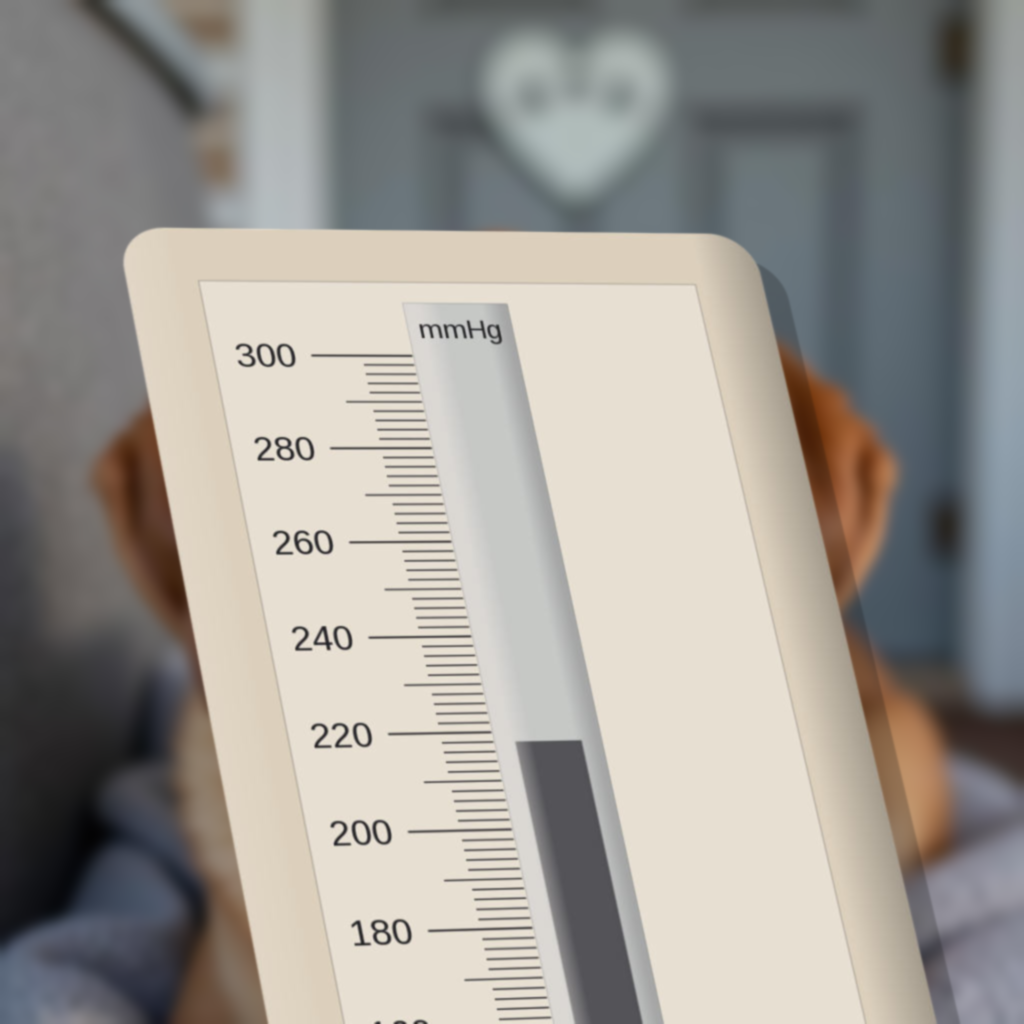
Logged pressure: 218 mmHg
